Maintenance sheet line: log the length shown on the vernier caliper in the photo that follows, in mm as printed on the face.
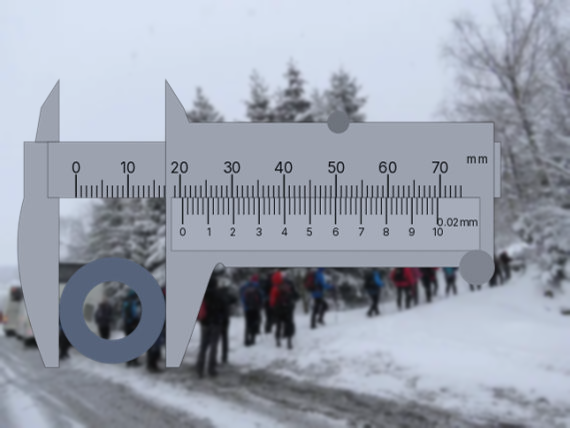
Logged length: 20.5 mm
